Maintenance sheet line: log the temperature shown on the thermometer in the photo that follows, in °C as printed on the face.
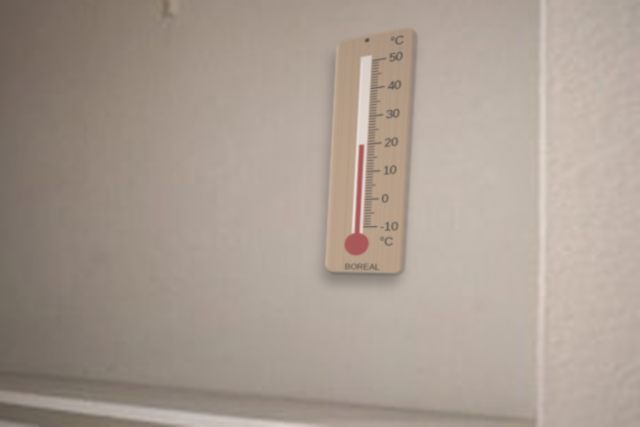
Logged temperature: 20 °C
